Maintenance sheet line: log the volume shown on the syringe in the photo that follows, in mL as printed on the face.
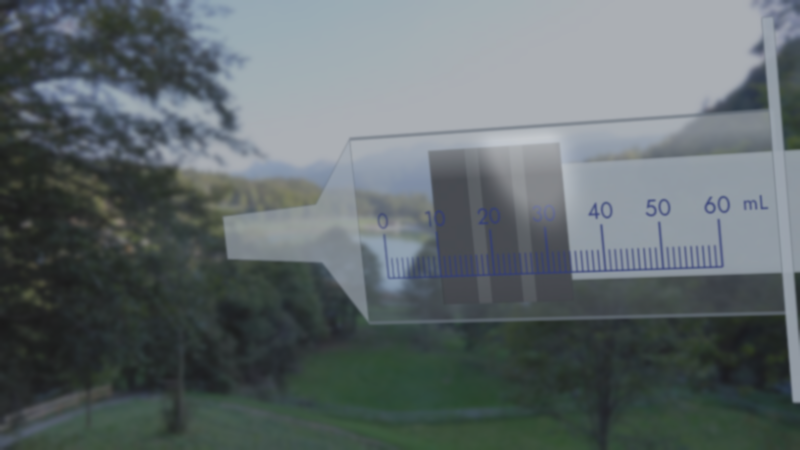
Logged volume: 10 mL
